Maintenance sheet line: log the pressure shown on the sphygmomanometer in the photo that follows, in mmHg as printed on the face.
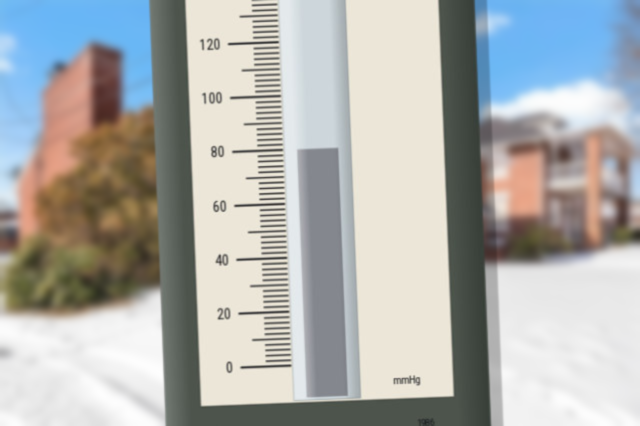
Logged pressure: 80 mmHg
